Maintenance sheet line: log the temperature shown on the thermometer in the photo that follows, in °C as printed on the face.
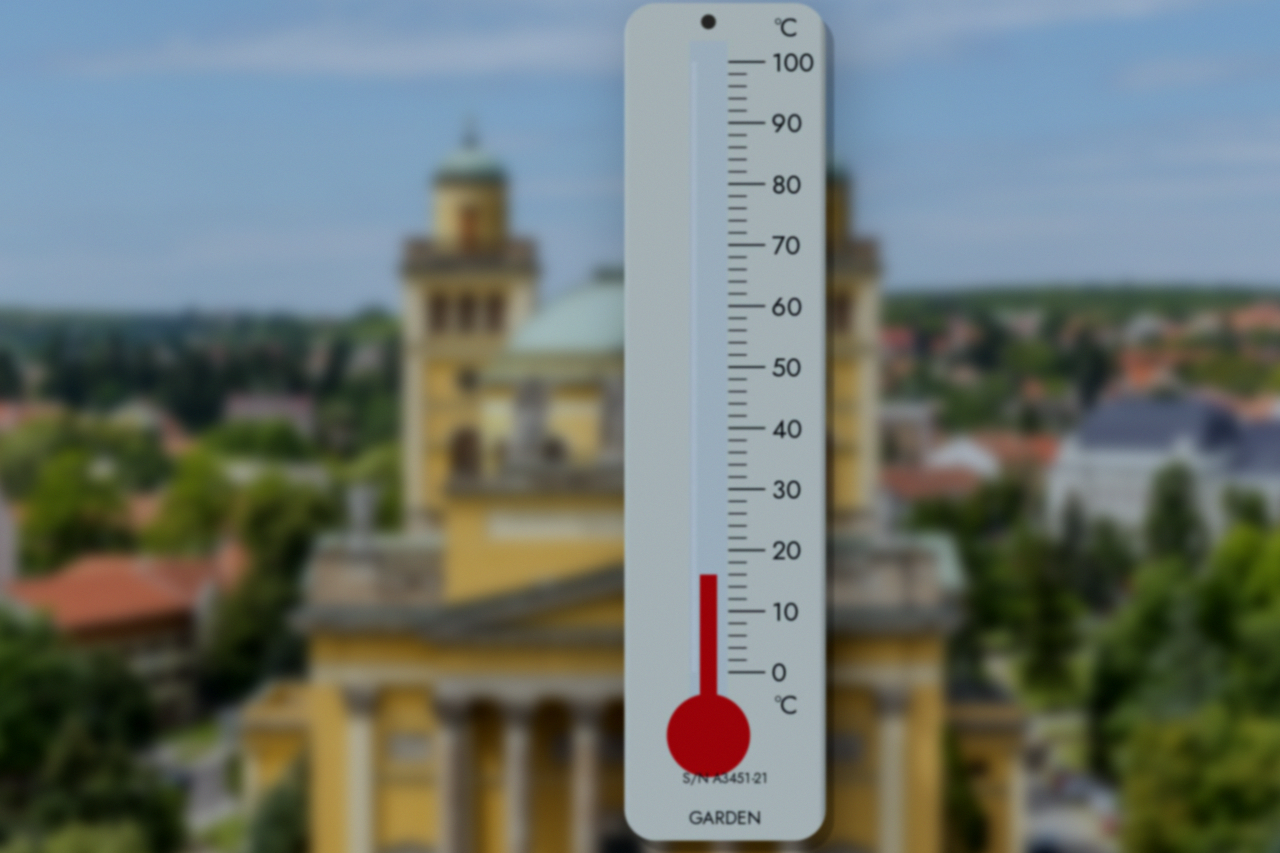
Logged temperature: 16 °C
